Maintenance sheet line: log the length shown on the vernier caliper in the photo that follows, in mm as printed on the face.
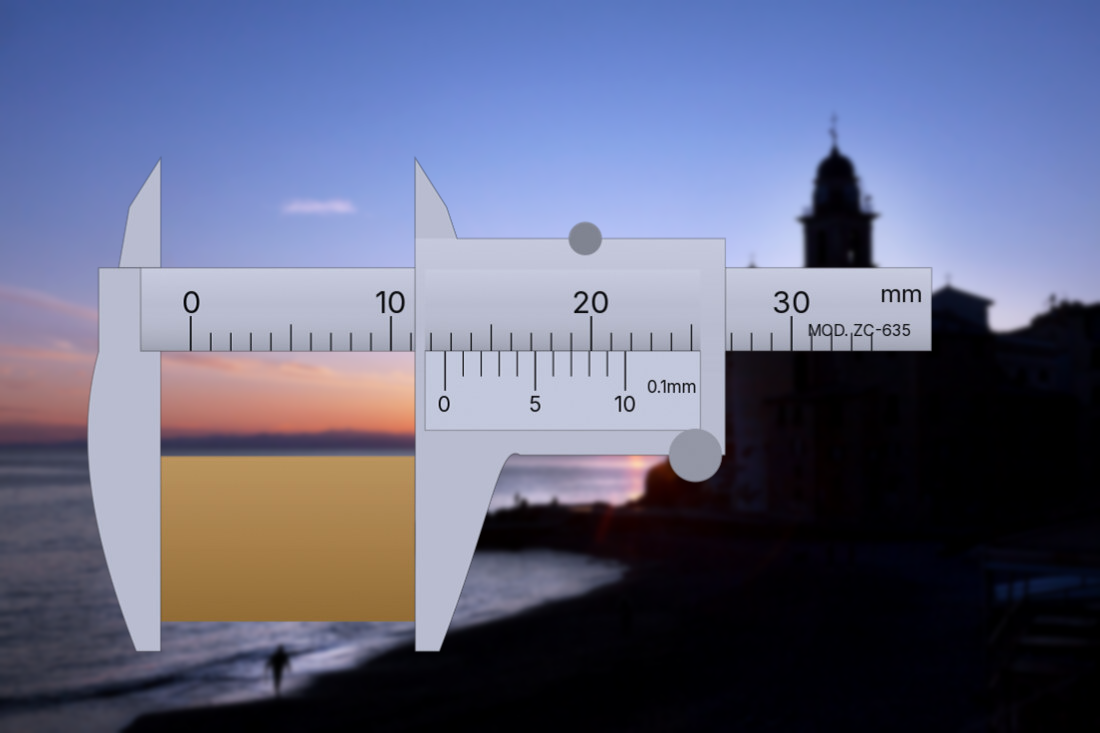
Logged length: 12.7 mm
